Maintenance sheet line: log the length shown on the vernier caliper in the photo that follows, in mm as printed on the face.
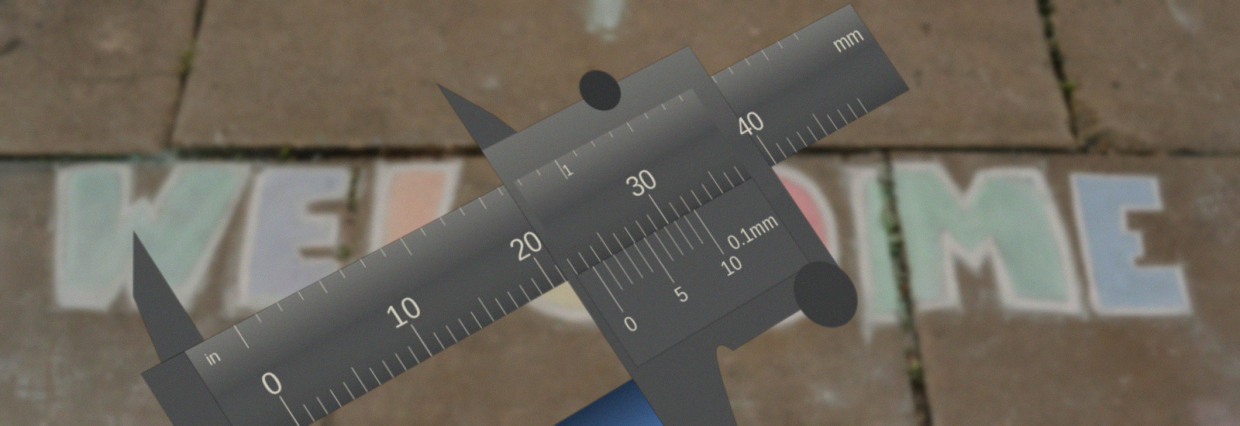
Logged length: 23.3 mm
